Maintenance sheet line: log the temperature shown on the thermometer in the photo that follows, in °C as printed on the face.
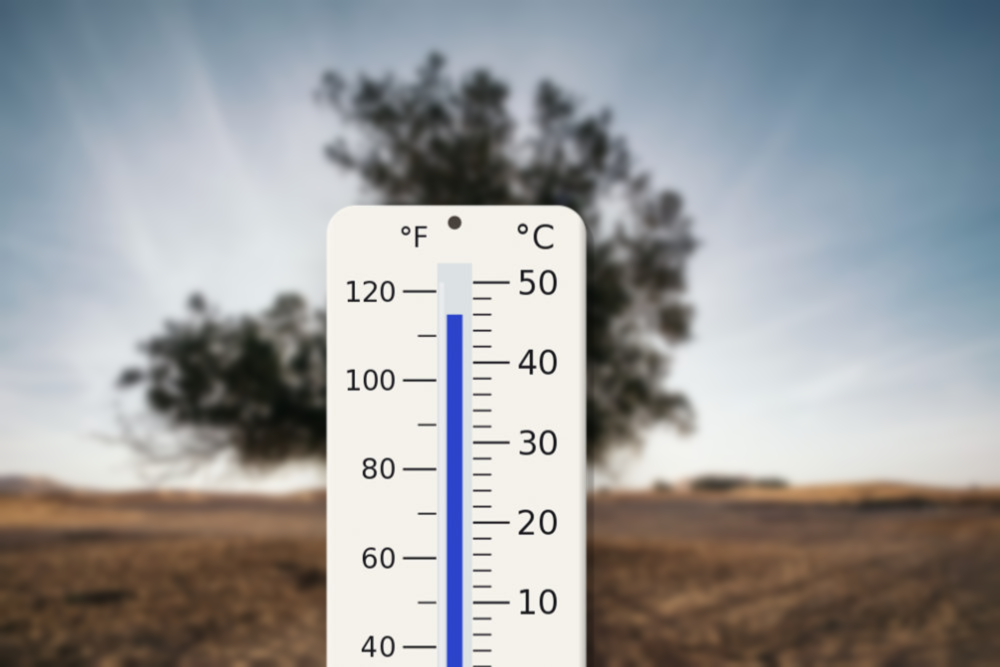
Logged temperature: 46 °C
